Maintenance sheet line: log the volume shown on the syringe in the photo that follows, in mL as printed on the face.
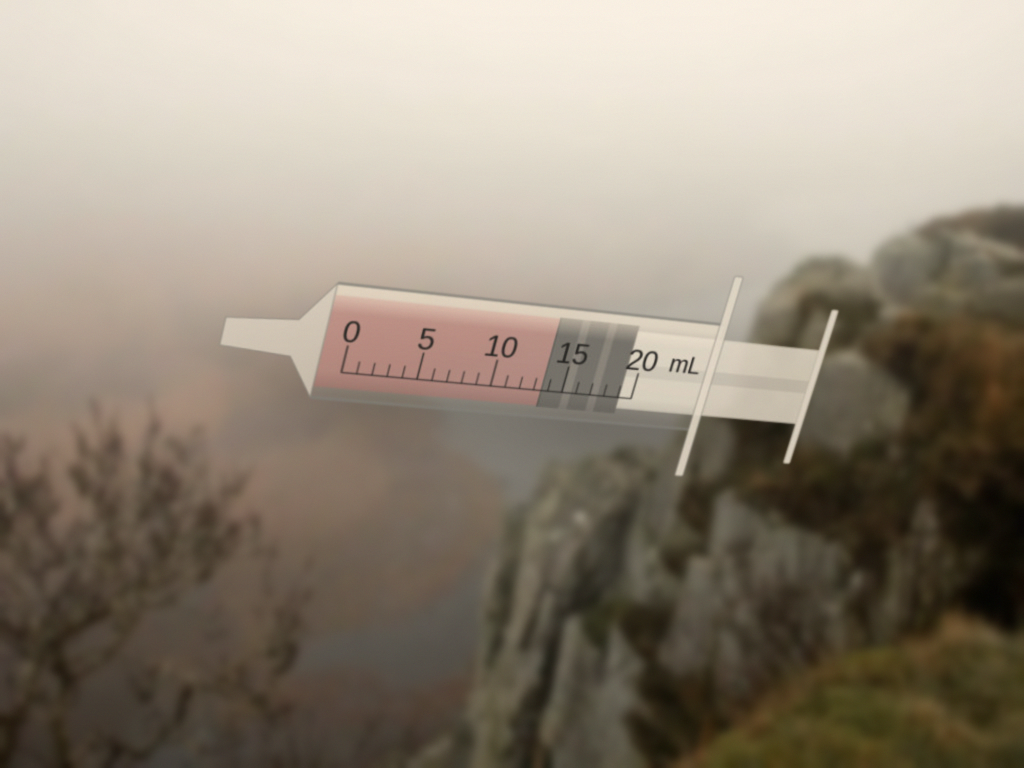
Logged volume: 13.5 mL
